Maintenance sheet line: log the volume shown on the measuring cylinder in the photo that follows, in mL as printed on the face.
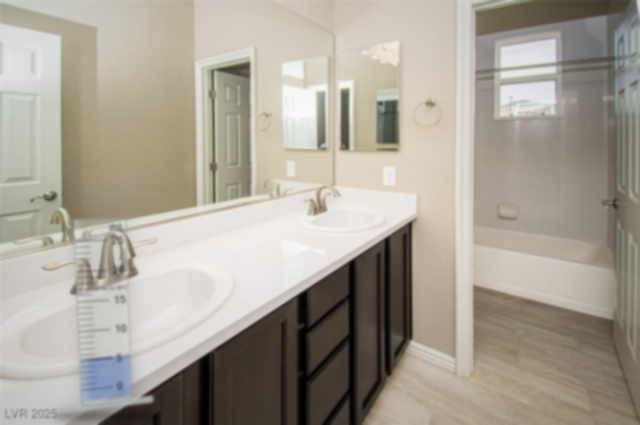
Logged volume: 5 mL
